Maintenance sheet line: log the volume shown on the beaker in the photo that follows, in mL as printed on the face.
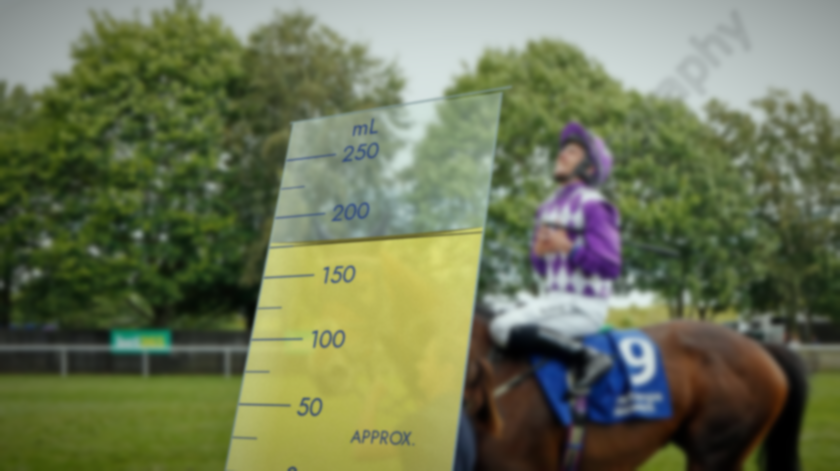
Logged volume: 175 mL
